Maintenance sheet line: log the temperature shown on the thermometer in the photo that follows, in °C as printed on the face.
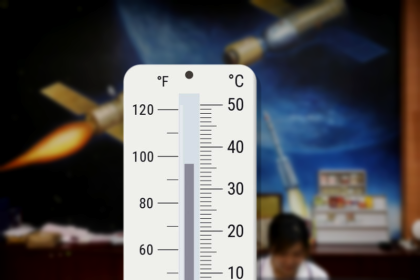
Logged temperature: 36 °C
